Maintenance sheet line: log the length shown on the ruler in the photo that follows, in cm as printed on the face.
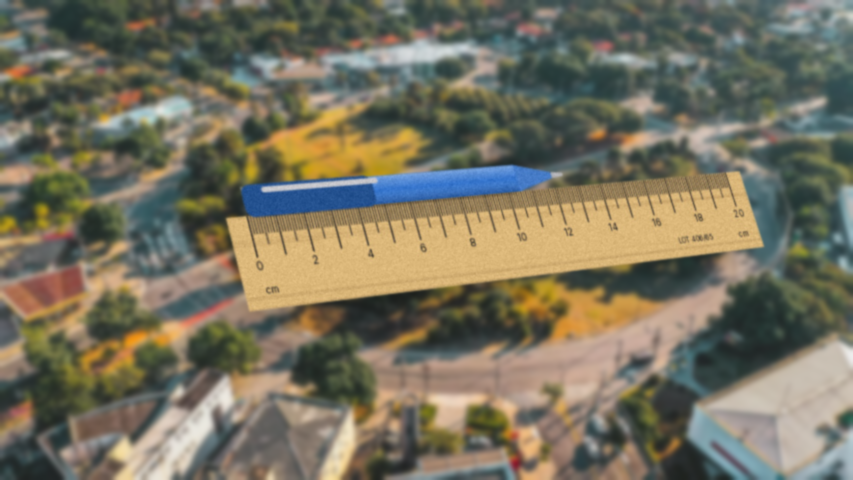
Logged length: 12.5 cm
